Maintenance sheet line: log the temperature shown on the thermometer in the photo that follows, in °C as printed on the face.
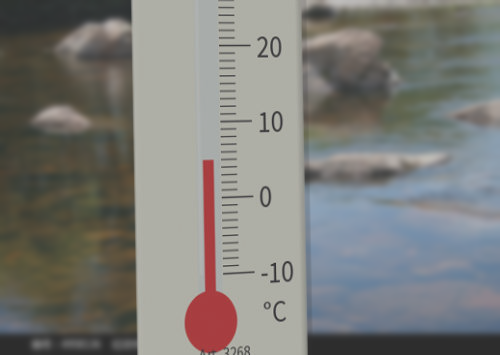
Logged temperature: 5 °C
